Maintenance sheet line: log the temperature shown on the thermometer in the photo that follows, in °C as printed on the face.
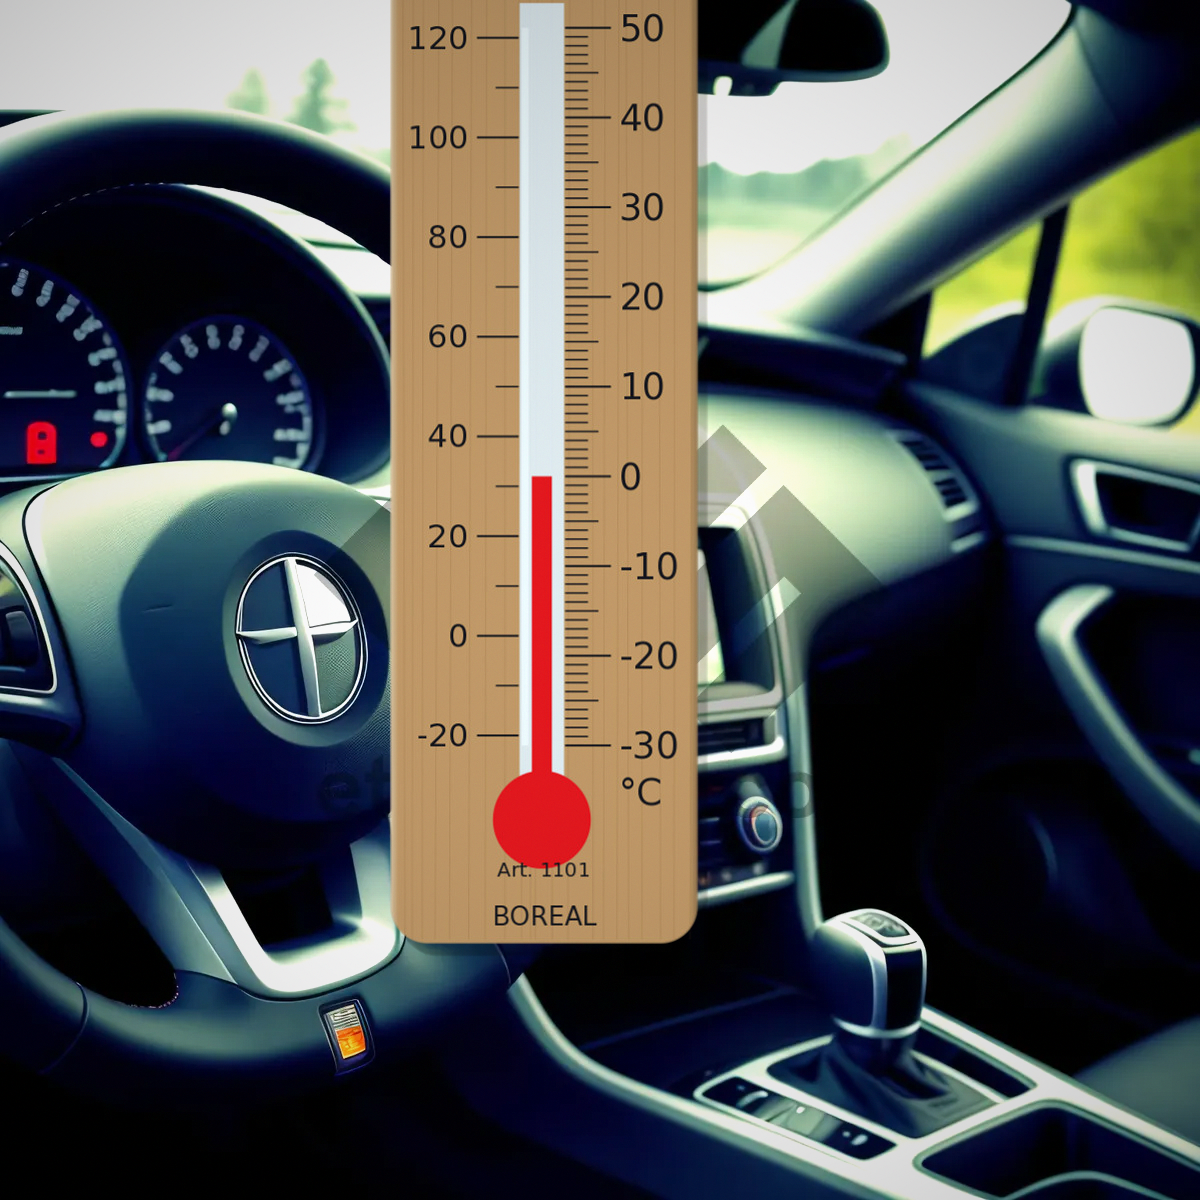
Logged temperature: 0 °C
